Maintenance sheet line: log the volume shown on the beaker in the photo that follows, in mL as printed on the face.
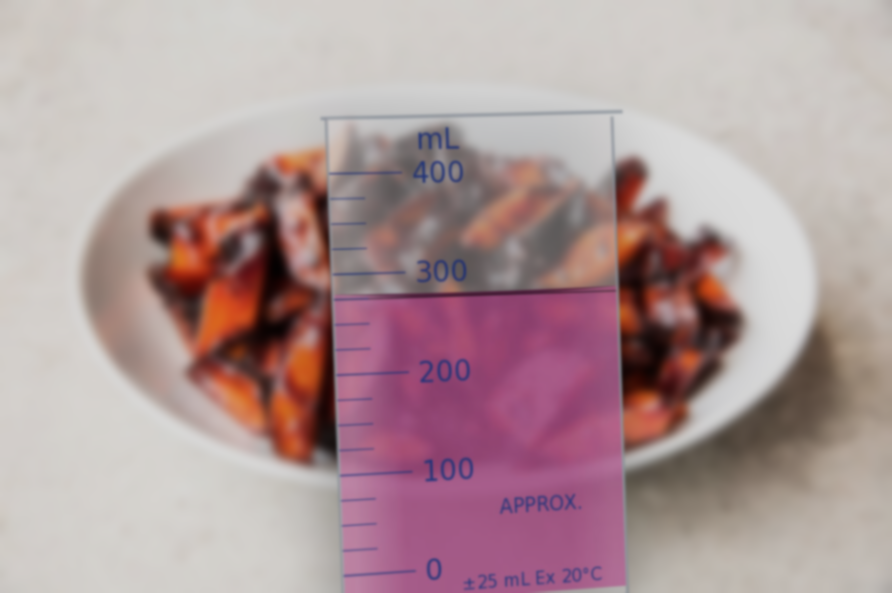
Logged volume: 275 mL
